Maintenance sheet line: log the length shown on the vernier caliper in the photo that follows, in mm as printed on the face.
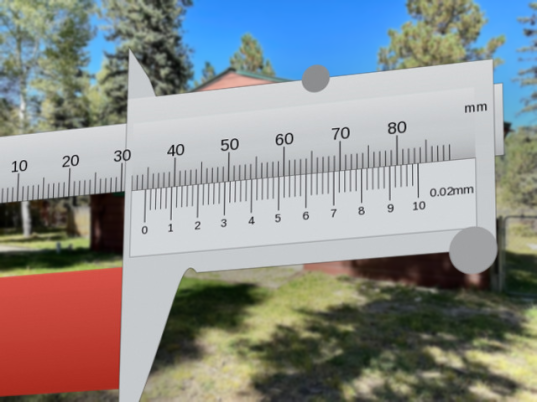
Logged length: 34.6 mm
